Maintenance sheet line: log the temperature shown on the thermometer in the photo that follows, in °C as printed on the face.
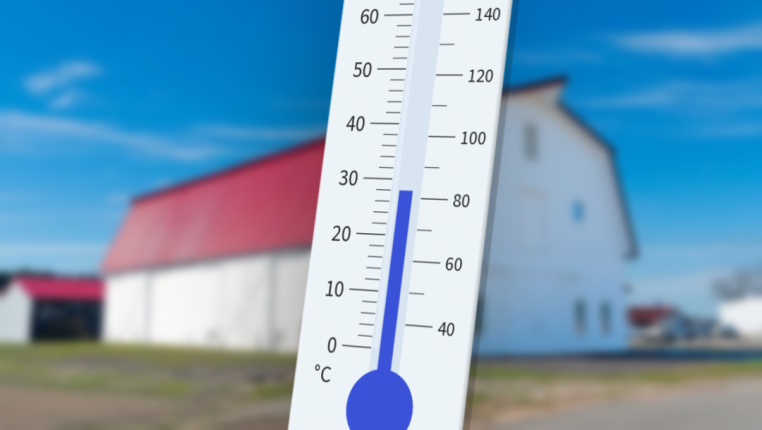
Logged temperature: 28 °C
